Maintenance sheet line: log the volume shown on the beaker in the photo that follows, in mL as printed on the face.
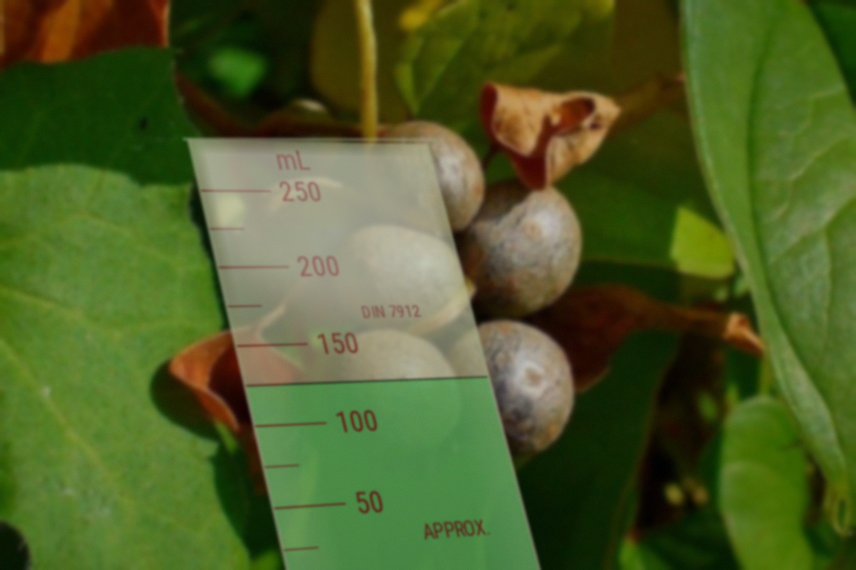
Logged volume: 125 mL
